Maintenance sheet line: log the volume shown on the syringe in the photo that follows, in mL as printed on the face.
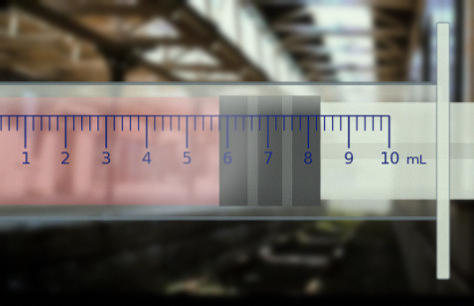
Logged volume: 5.8 mL
